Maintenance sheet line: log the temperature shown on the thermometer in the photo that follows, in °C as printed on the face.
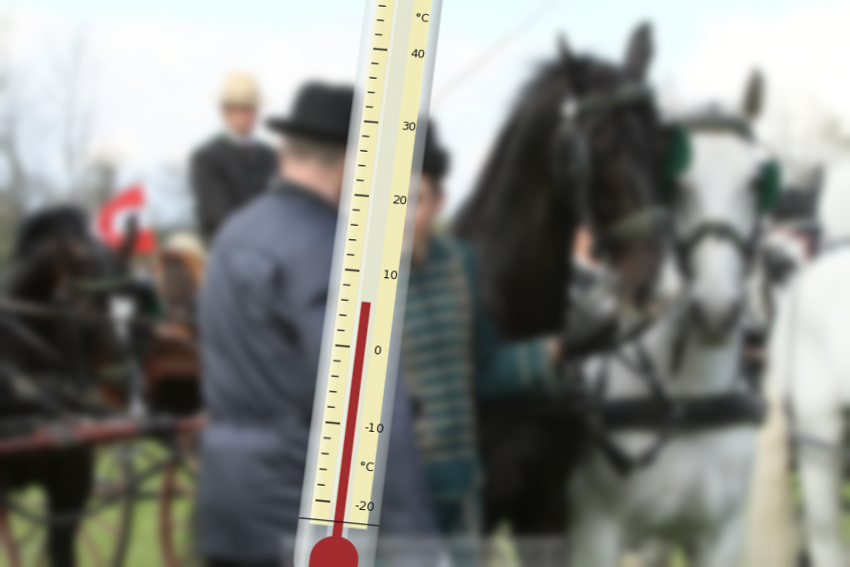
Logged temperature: 6 °C
